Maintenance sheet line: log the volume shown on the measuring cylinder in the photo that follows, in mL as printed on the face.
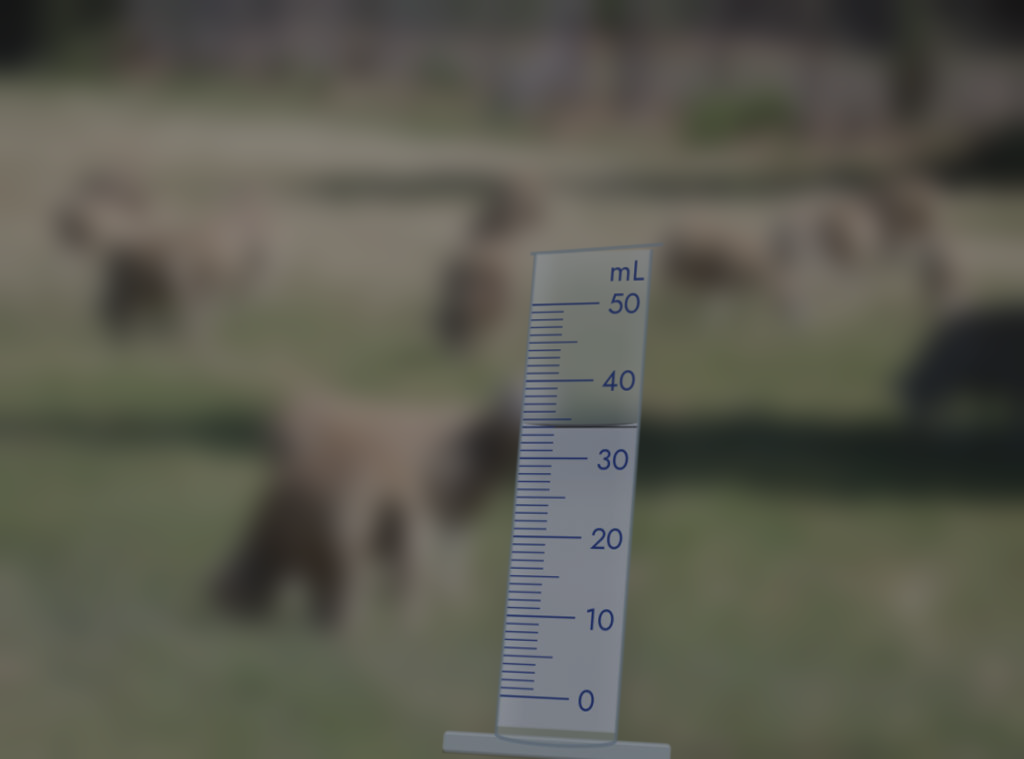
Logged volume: 34 mL
